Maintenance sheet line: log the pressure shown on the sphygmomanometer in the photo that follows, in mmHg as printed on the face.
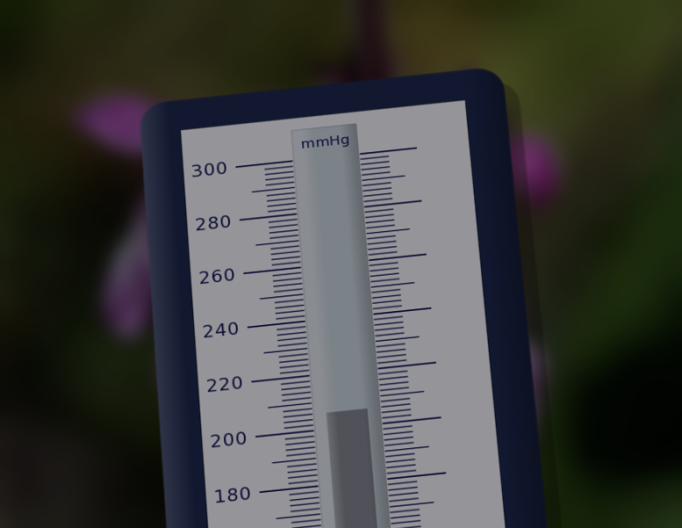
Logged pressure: 206 mmHg
